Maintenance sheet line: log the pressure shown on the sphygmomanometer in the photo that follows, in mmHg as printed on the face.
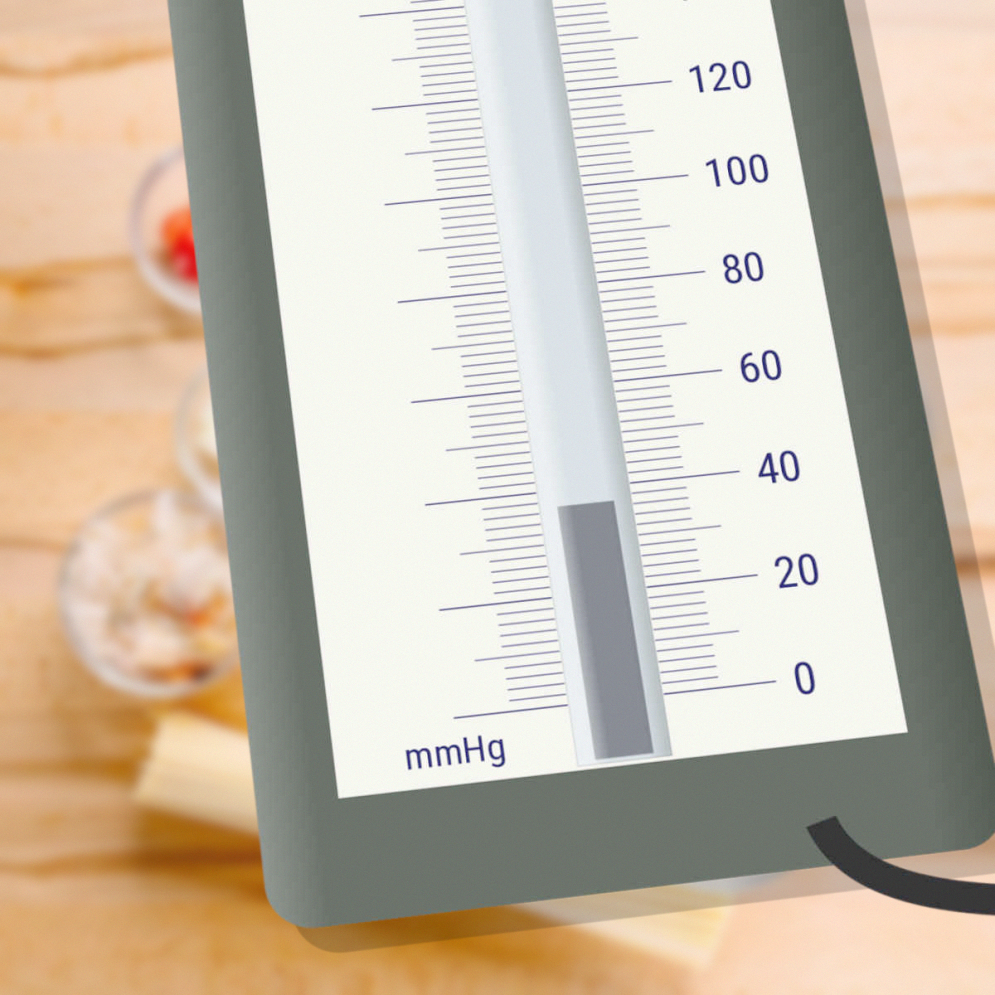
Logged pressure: 37 mmHg
